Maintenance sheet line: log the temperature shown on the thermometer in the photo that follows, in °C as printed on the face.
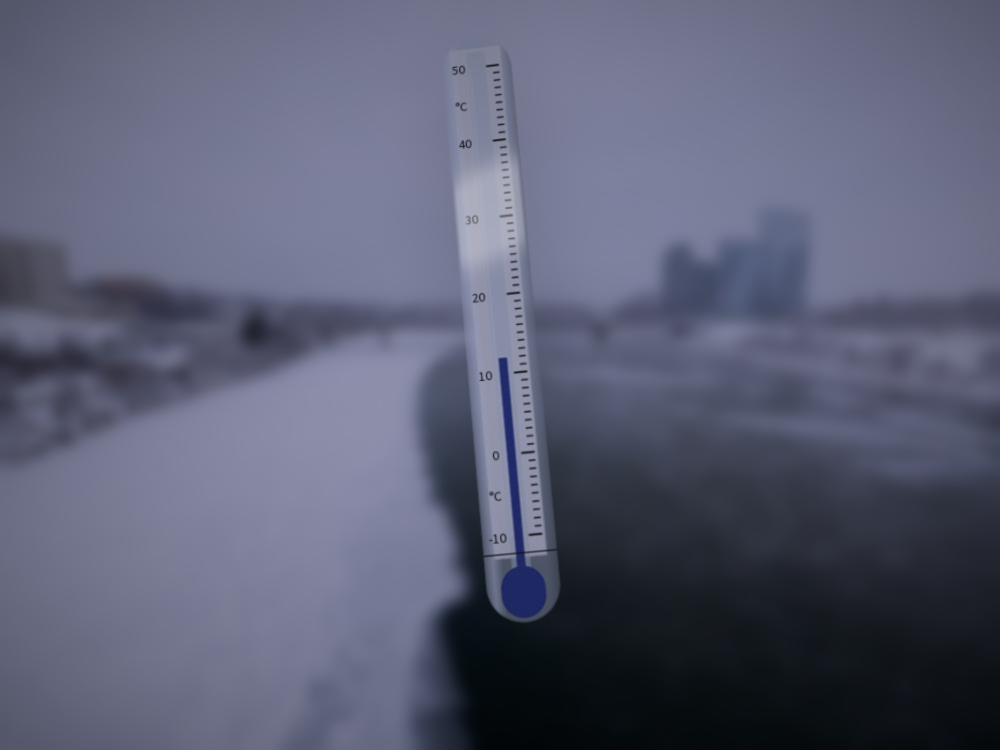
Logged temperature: 12 °C
